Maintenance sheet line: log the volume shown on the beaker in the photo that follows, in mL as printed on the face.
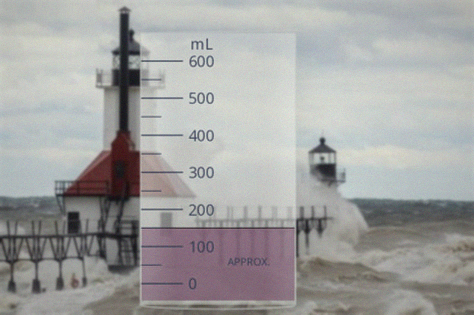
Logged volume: 150 mL
